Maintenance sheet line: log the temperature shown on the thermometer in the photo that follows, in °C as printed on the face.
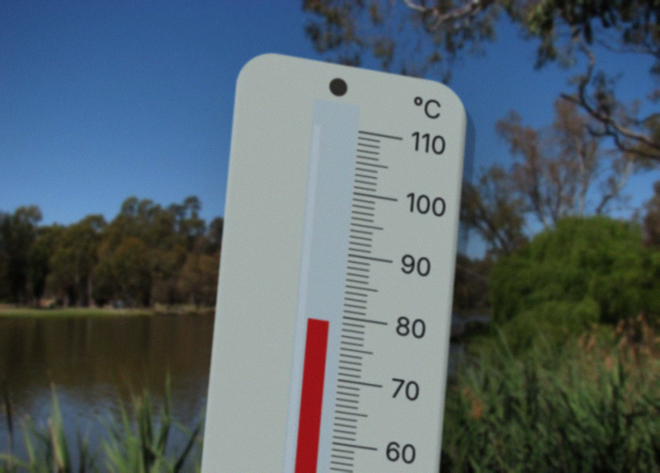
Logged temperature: 79 °C
